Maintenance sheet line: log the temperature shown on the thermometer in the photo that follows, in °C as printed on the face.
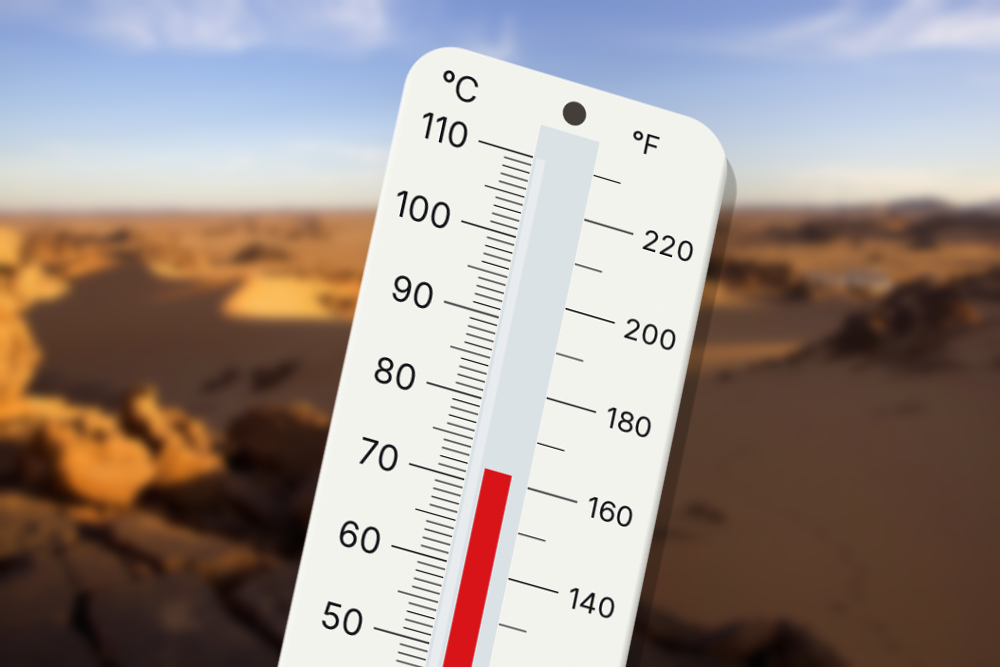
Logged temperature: 72 °C
